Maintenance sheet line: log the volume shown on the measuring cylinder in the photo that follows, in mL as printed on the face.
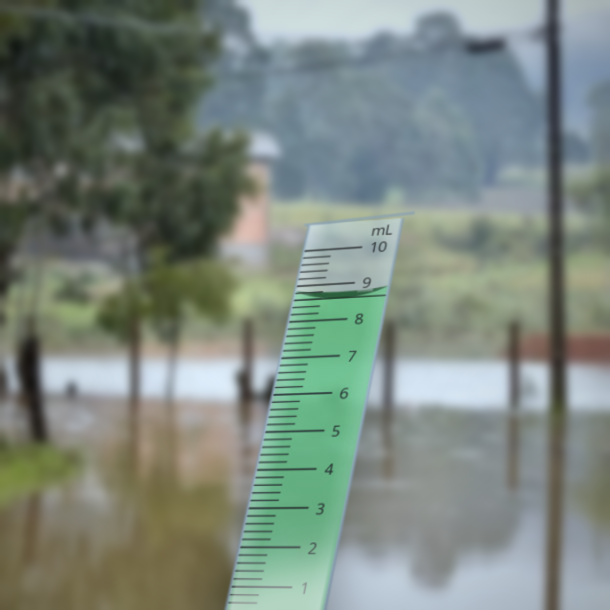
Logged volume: 8.6 mL
